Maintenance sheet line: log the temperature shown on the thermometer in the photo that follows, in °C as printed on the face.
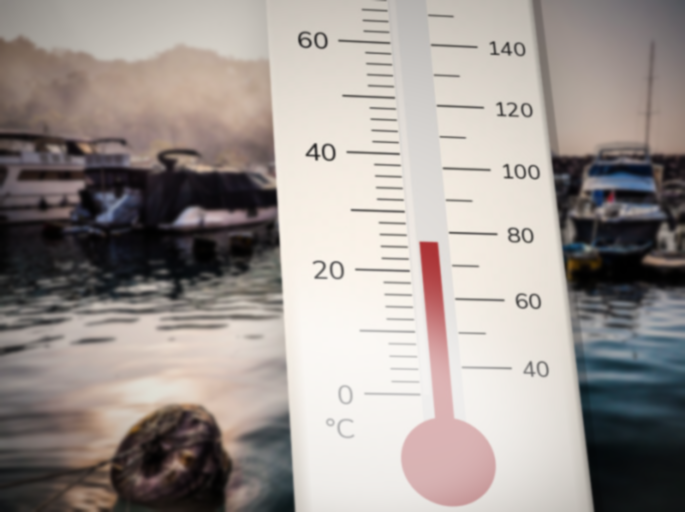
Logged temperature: 25 °C
